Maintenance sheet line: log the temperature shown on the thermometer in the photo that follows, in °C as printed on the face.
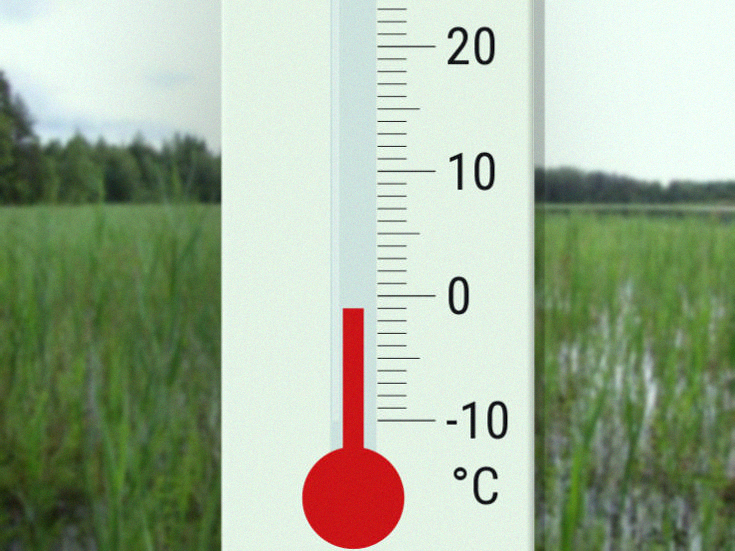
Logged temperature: -1 °C
